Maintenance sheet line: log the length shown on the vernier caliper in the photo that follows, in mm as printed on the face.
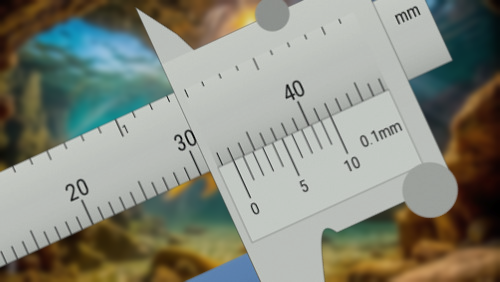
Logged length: 33.0 mm
